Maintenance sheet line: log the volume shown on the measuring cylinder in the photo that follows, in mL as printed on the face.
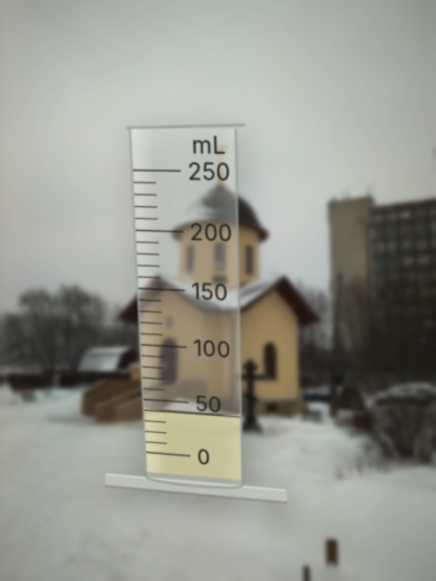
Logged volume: 40 mL
